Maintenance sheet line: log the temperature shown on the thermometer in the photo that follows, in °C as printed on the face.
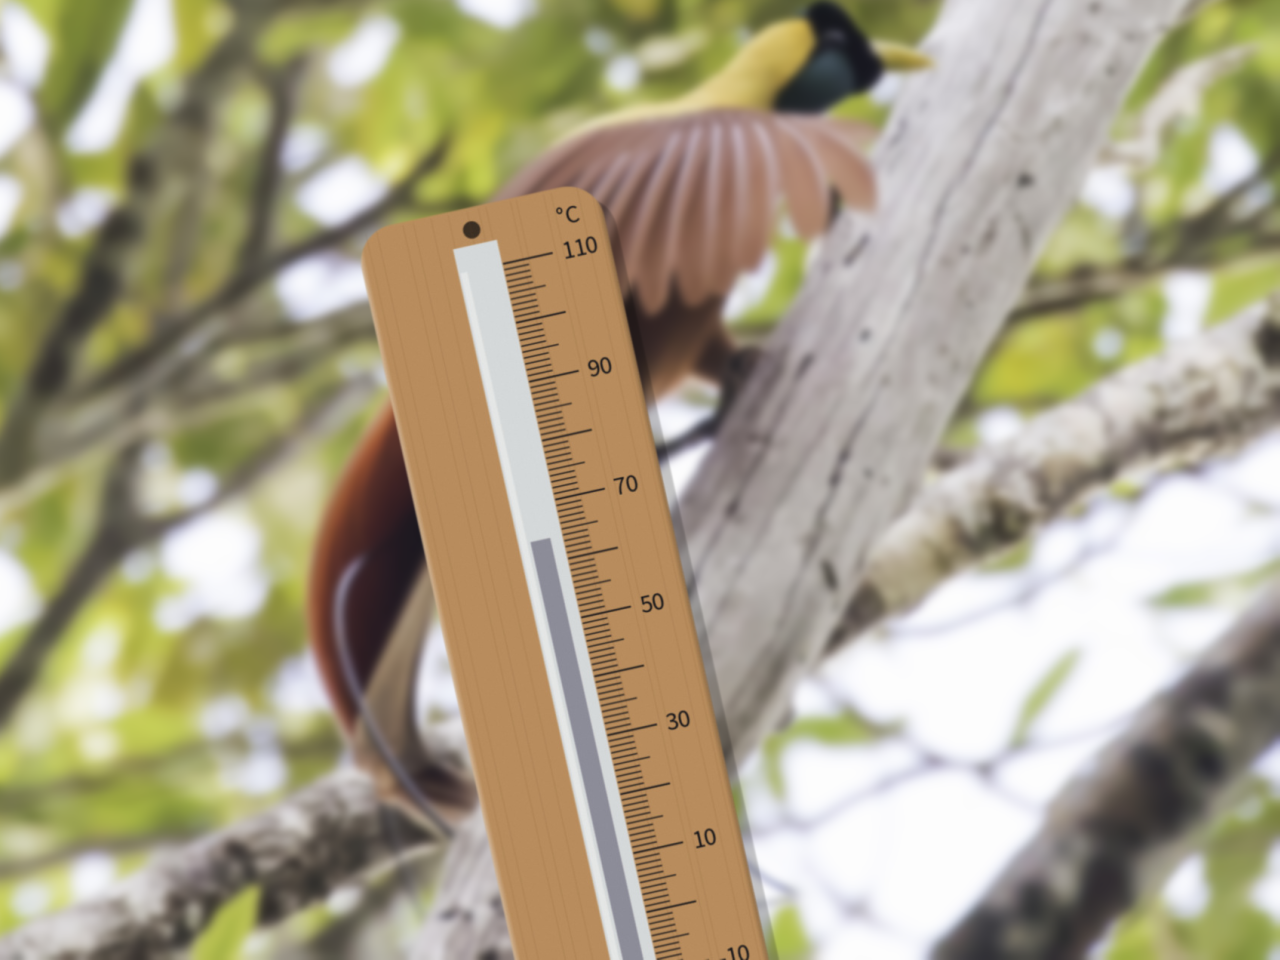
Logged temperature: 64 °C
